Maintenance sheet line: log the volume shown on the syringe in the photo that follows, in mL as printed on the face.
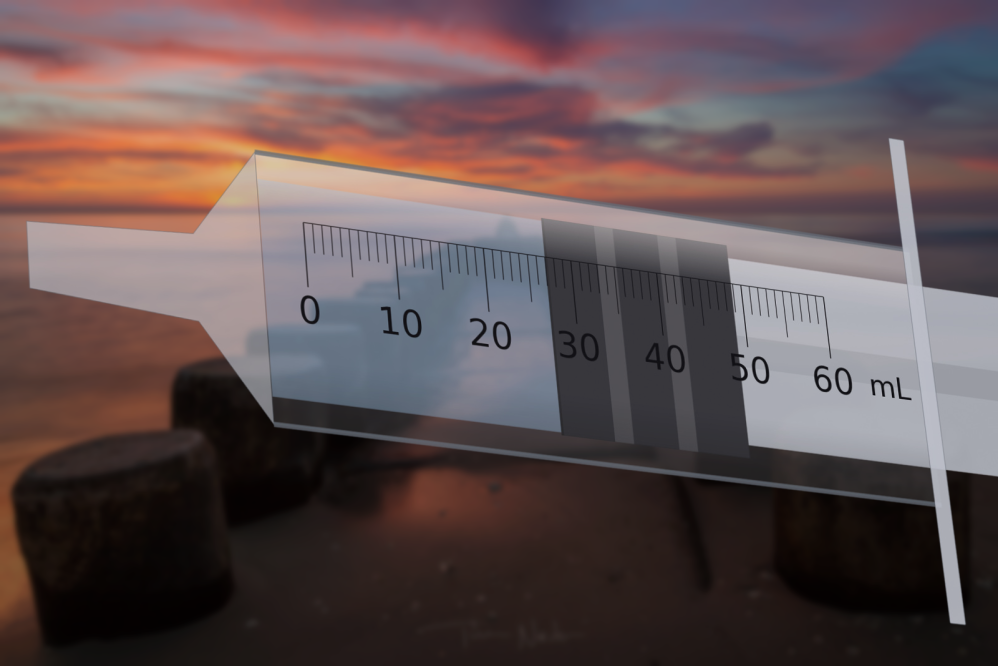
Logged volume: 27 mL
